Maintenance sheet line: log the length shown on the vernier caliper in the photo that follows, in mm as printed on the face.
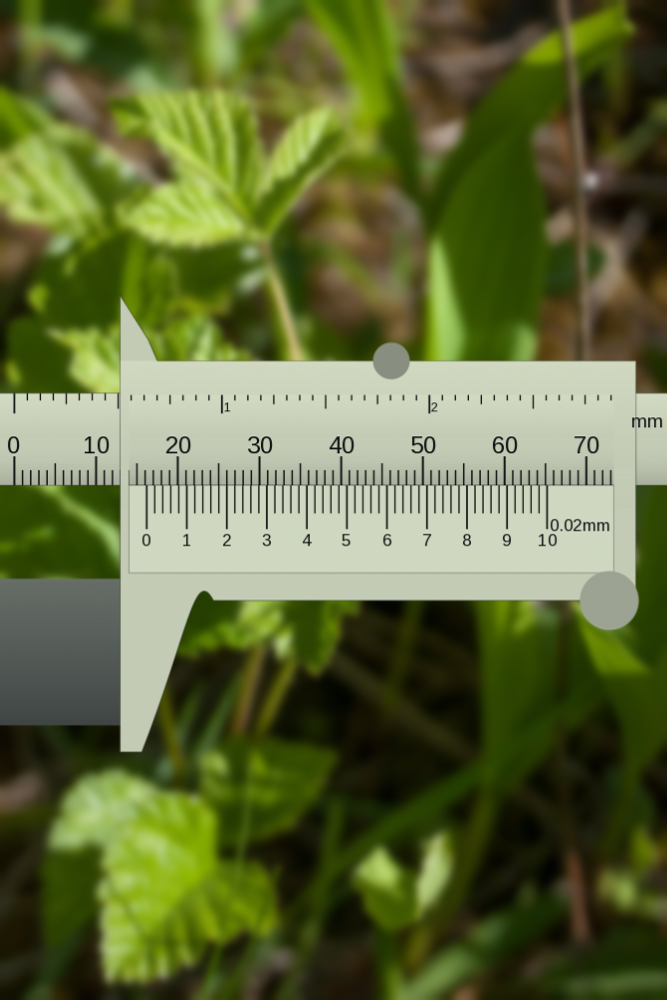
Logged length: 16.2 mm
